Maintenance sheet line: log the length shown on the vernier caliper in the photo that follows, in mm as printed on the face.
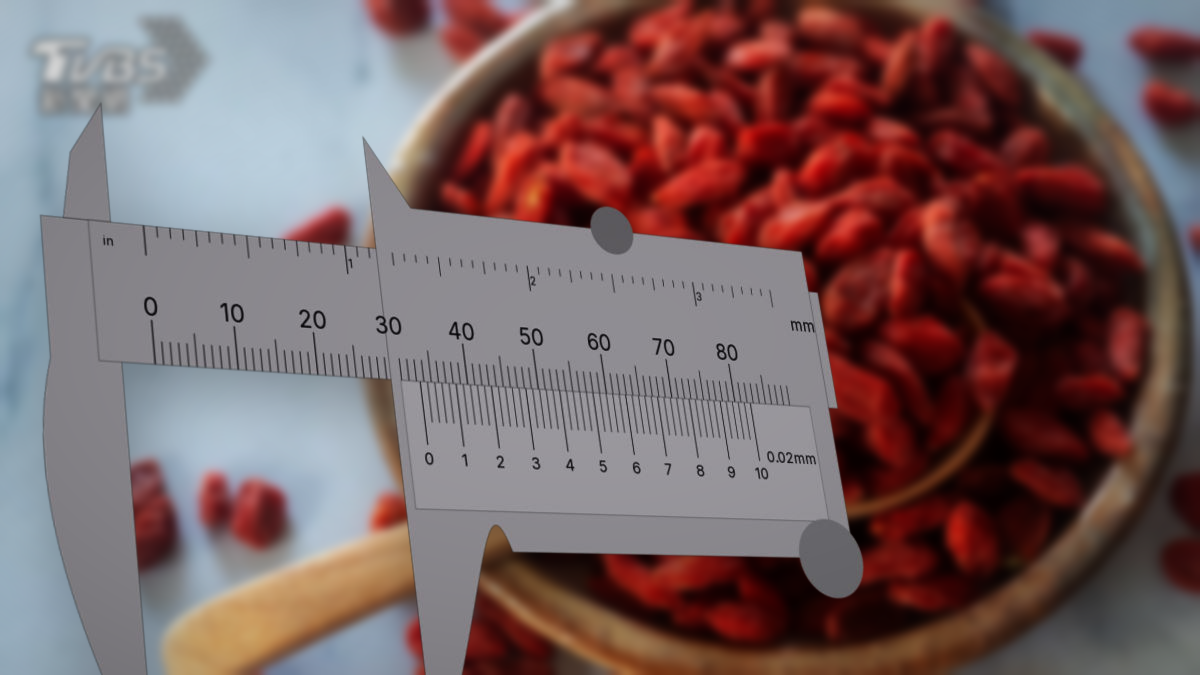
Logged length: 33.5 mm
